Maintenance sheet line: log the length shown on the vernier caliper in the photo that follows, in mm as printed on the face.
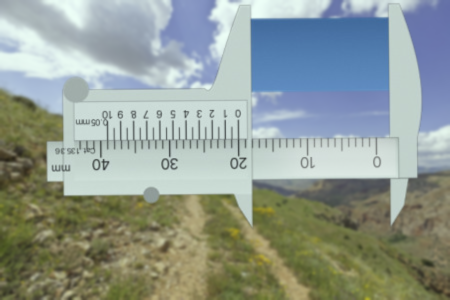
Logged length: 20.0 mm
